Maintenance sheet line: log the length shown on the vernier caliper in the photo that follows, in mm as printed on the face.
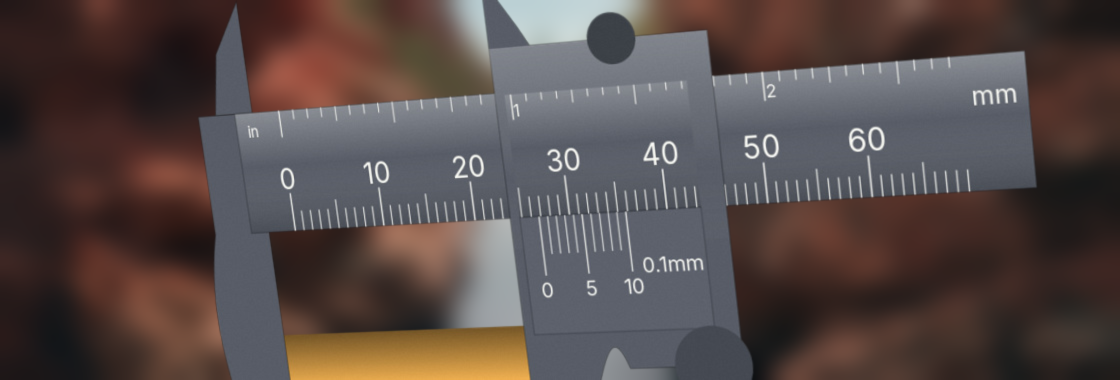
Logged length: 26.8 mm
